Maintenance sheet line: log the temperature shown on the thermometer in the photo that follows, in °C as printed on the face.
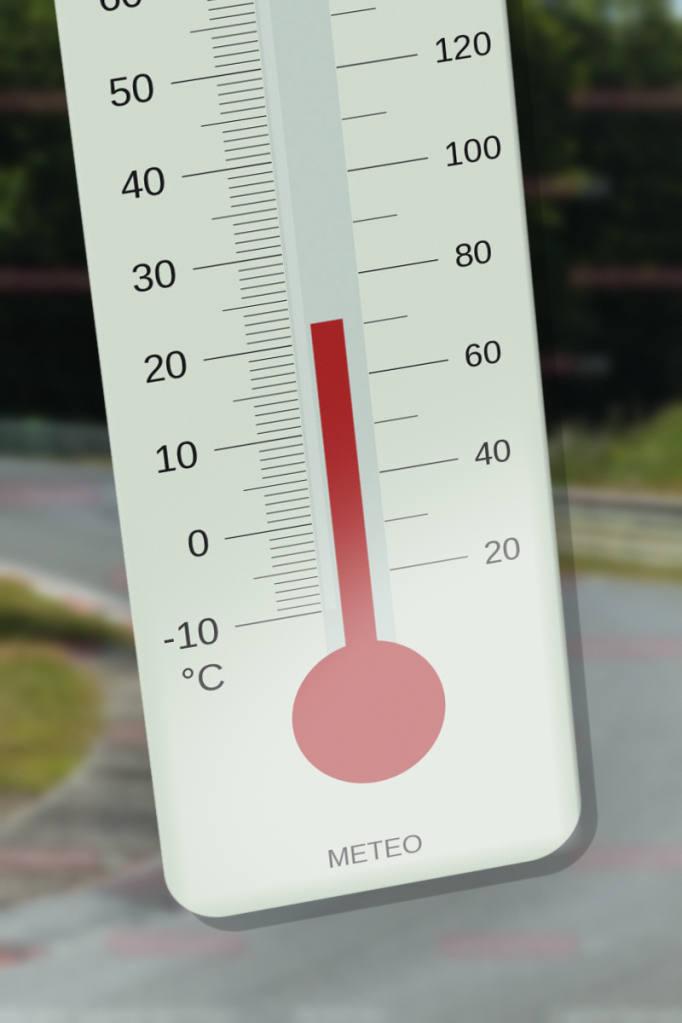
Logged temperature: 22 °C
